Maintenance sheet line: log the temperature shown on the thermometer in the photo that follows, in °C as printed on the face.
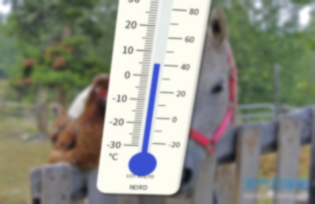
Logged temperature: 5 °C
